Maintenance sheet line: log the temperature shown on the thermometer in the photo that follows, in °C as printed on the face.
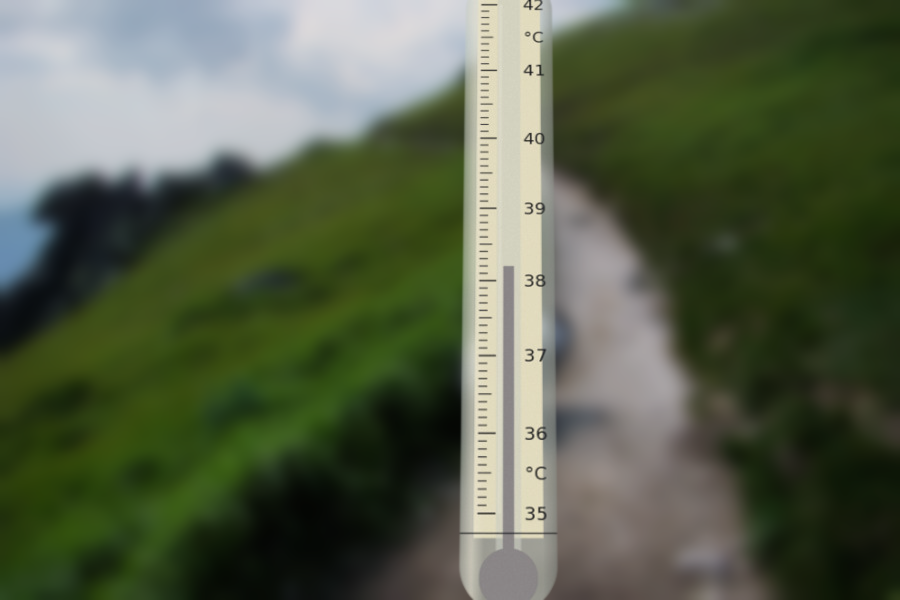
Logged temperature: 38.2 °C
